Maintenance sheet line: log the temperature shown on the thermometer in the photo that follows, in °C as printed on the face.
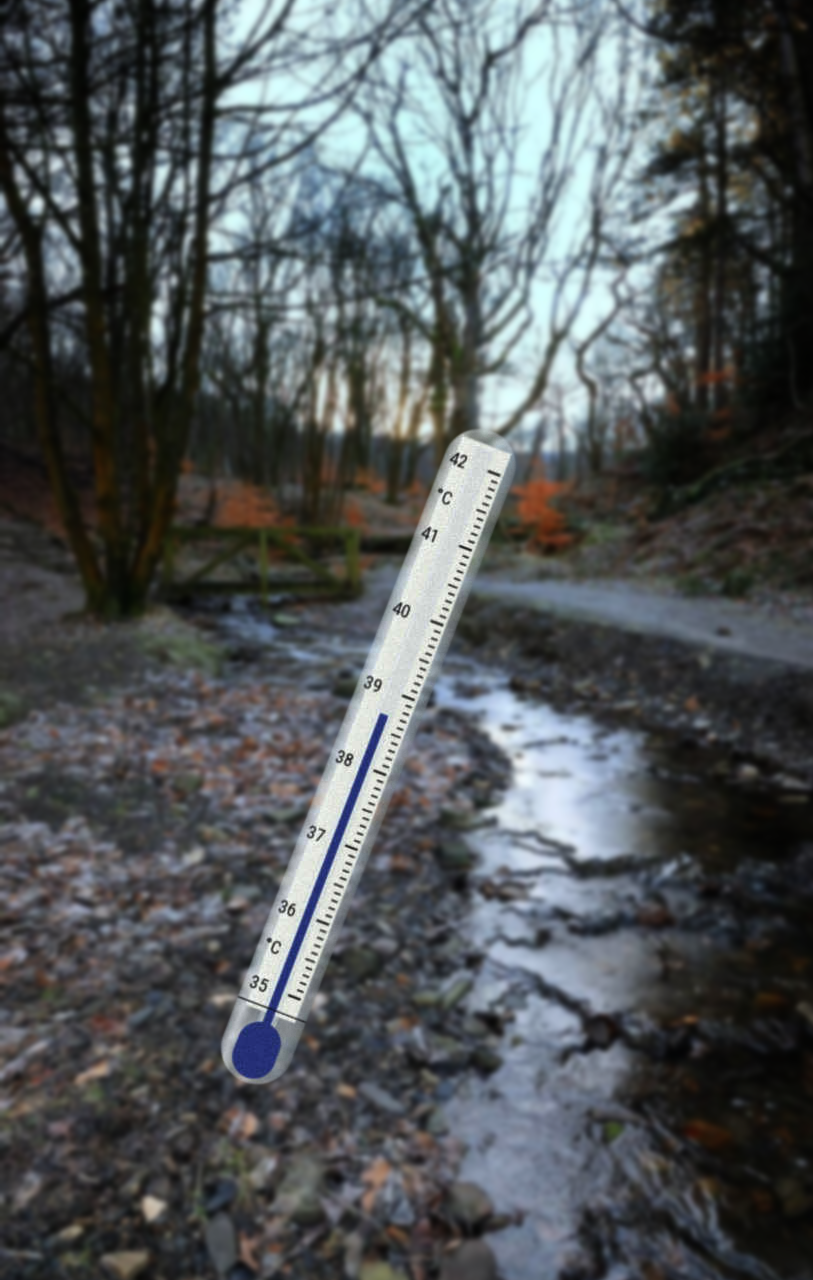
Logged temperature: 38.7 °C
